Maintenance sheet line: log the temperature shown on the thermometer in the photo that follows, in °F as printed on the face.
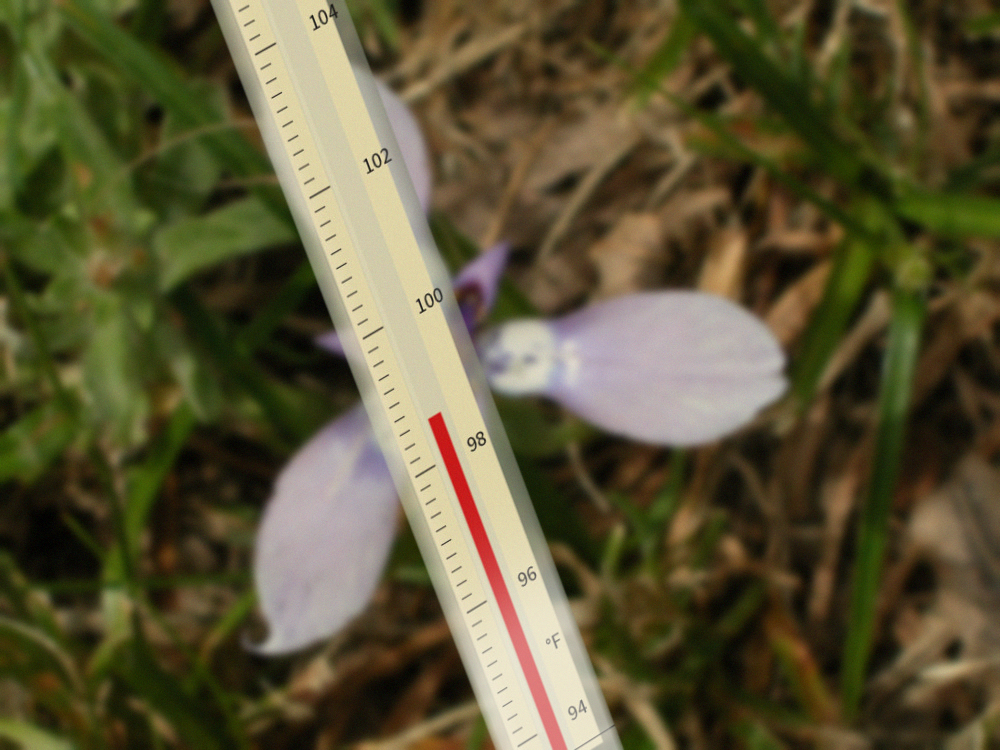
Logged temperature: 98.6 °F
